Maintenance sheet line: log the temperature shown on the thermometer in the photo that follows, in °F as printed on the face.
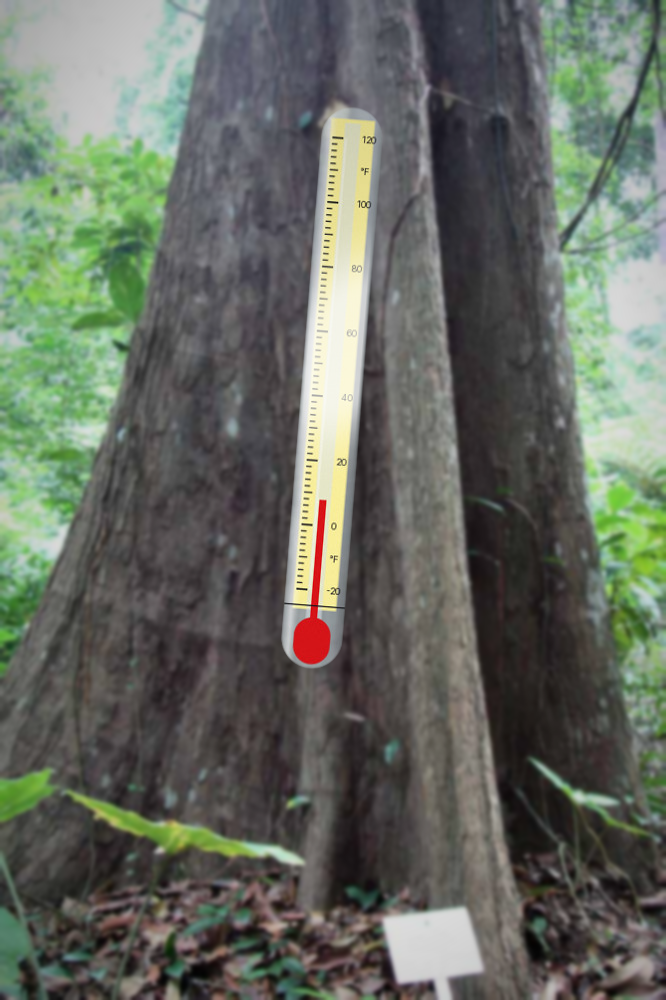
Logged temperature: 8 °F
